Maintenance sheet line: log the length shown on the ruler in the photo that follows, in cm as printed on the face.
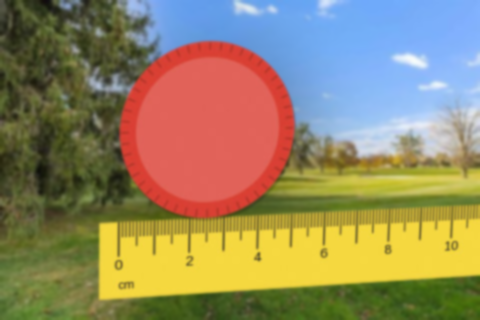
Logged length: 5 cm
